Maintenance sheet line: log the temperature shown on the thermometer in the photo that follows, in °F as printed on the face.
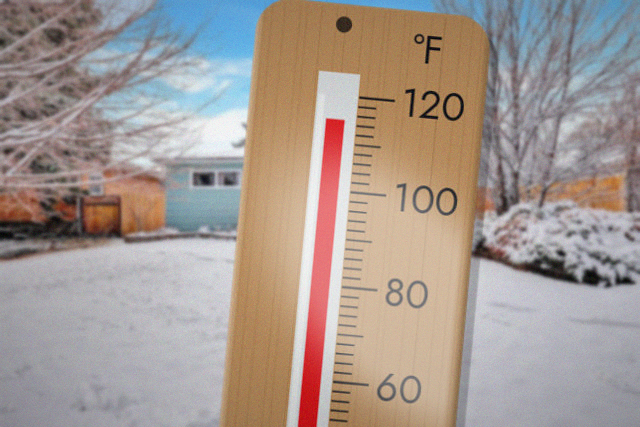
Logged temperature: 115 °F
